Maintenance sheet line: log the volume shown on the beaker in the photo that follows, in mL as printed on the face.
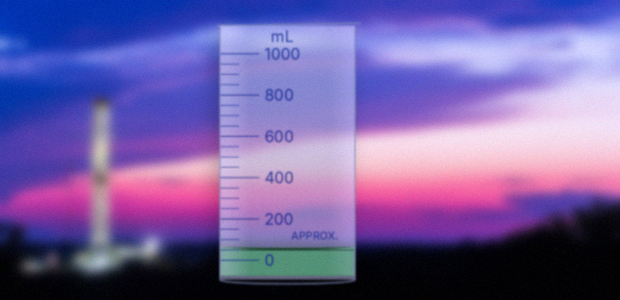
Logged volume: 50 mL
